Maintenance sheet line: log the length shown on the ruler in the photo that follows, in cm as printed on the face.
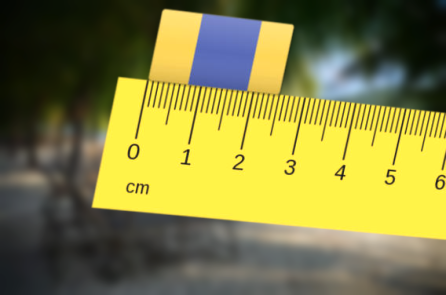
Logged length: 2.5 cm
